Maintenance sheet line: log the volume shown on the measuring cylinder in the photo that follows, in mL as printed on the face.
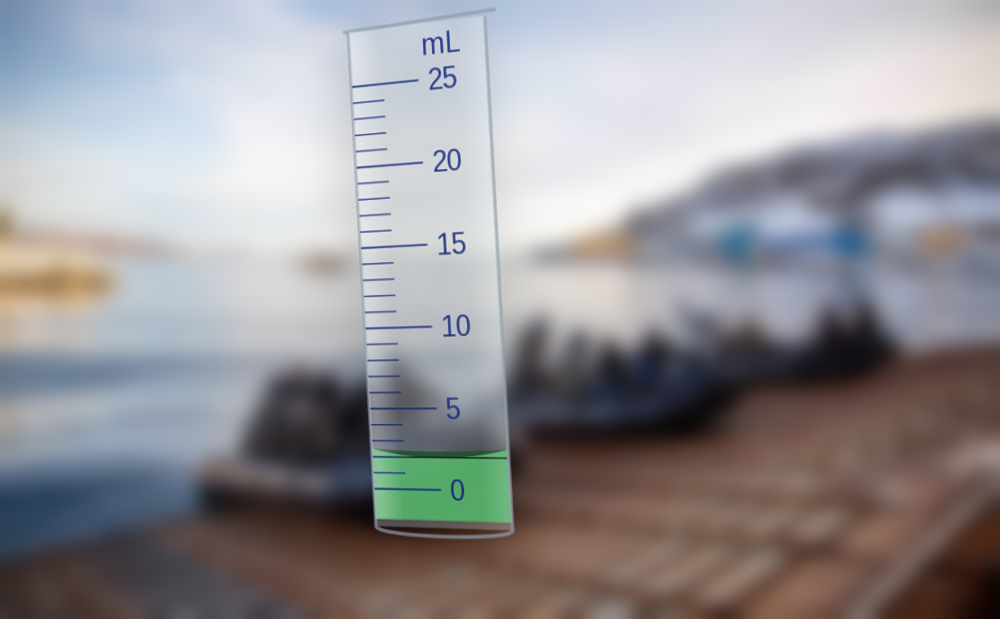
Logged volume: 2 mL
